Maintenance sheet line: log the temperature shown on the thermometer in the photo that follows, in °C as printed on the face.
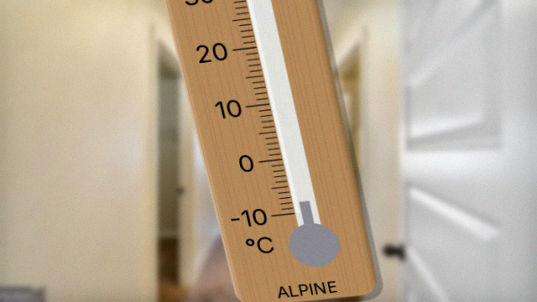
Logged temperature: -8 °C
